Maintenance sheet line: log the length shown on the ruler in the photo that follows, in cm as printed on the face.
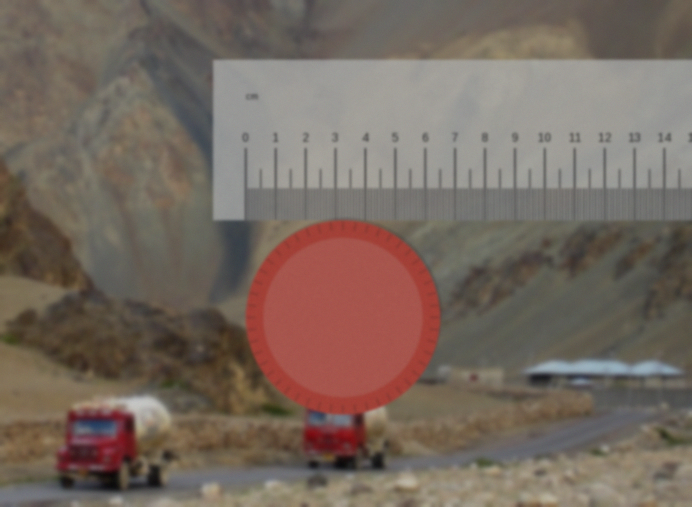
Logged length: 6.5 cm
